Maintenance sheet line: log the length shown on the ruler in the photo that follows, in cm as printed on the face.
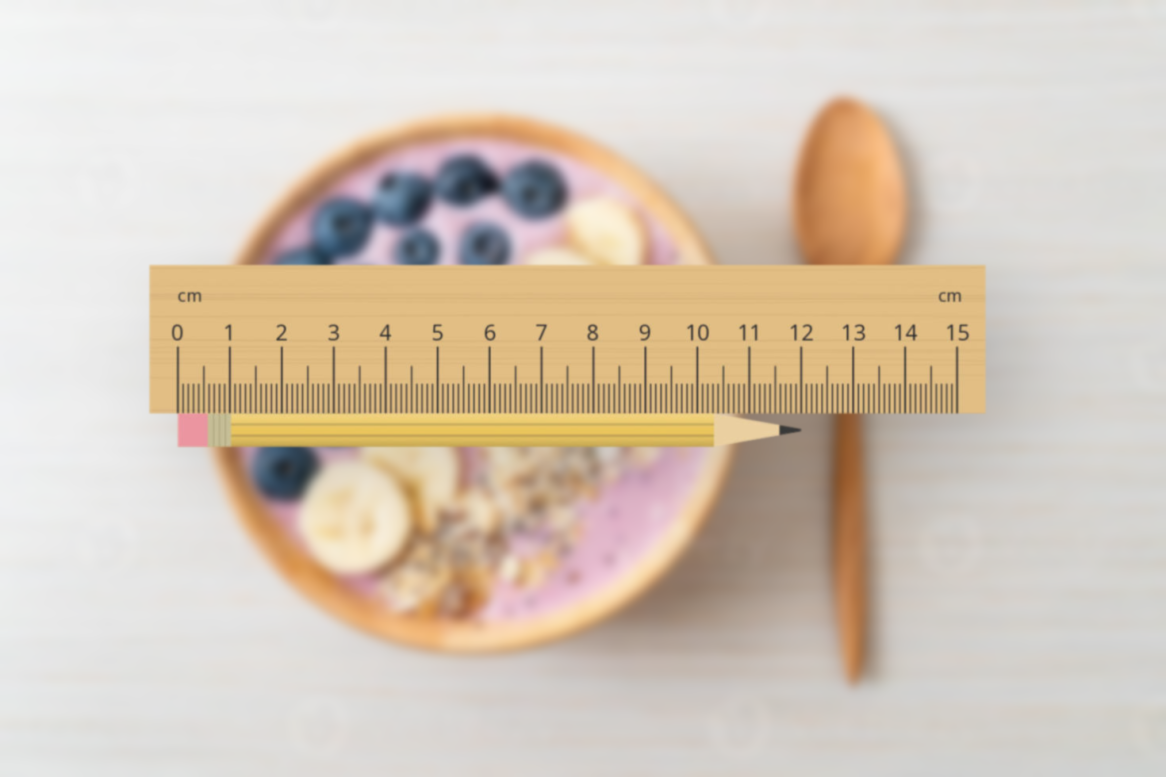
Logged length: 12 cm
